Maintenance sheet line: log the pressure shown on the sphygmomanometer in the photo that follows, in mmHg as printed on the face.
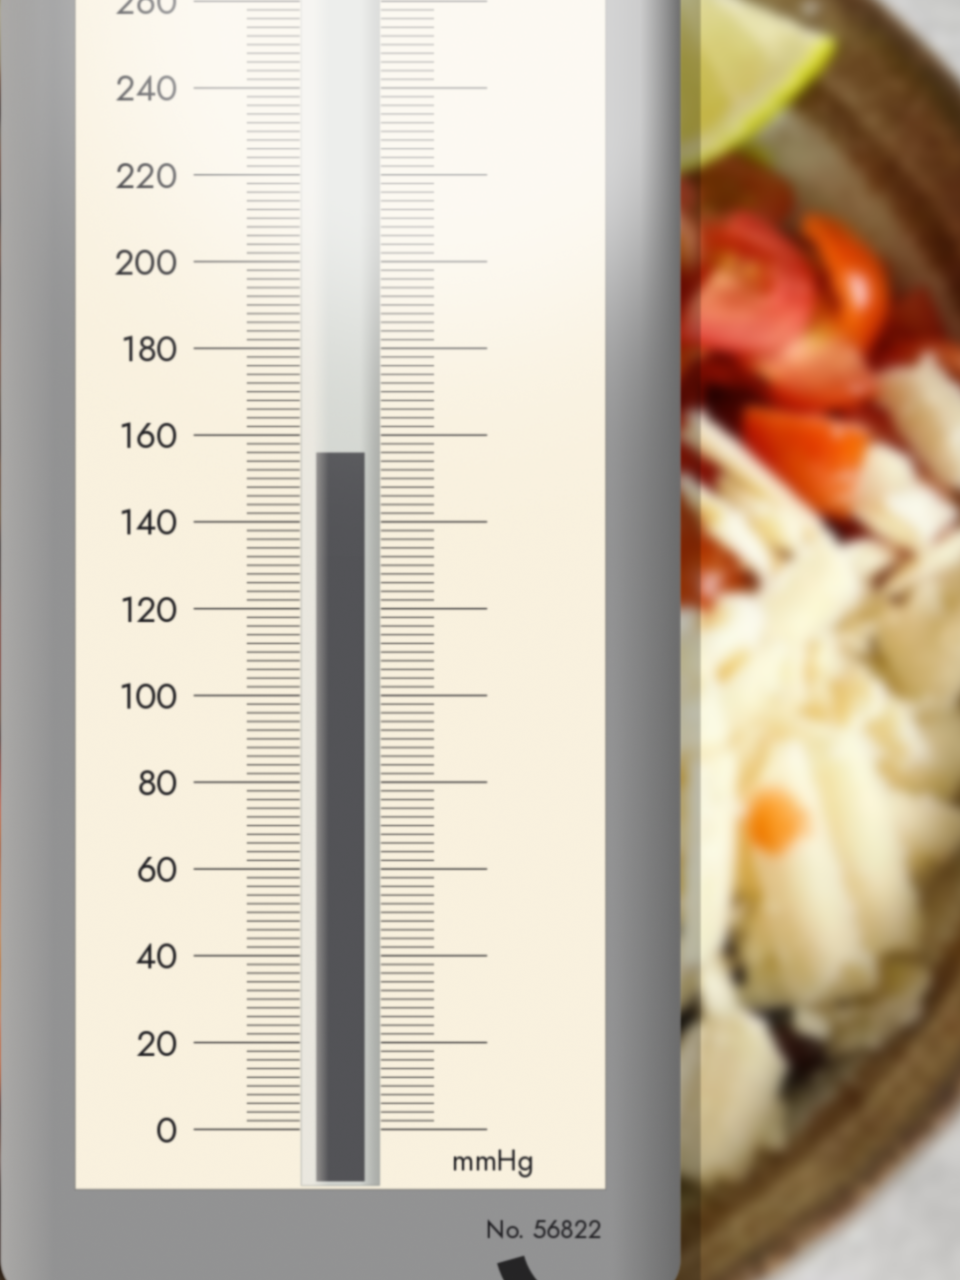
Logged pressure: 156 mmHg
